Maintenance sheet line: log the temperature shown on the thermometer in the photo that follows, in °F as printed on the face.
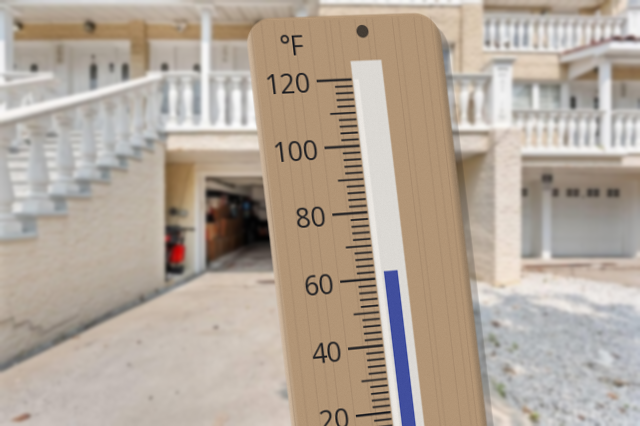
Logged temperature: 62 °F
